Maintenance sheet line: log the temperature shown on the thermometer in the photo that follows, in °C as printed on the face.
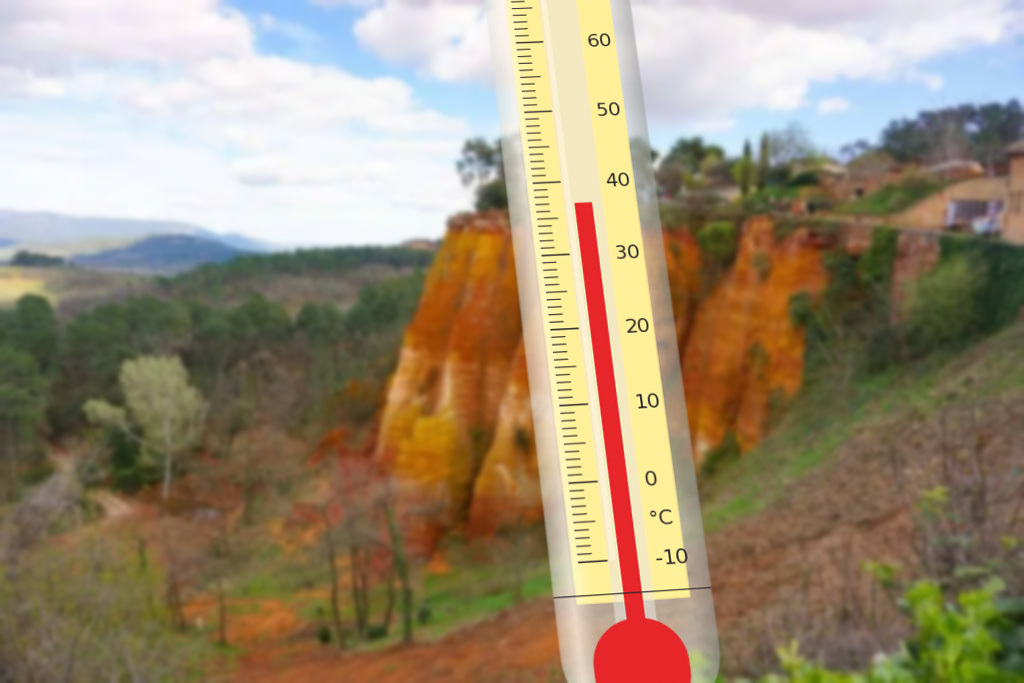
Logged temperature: 37 °C
